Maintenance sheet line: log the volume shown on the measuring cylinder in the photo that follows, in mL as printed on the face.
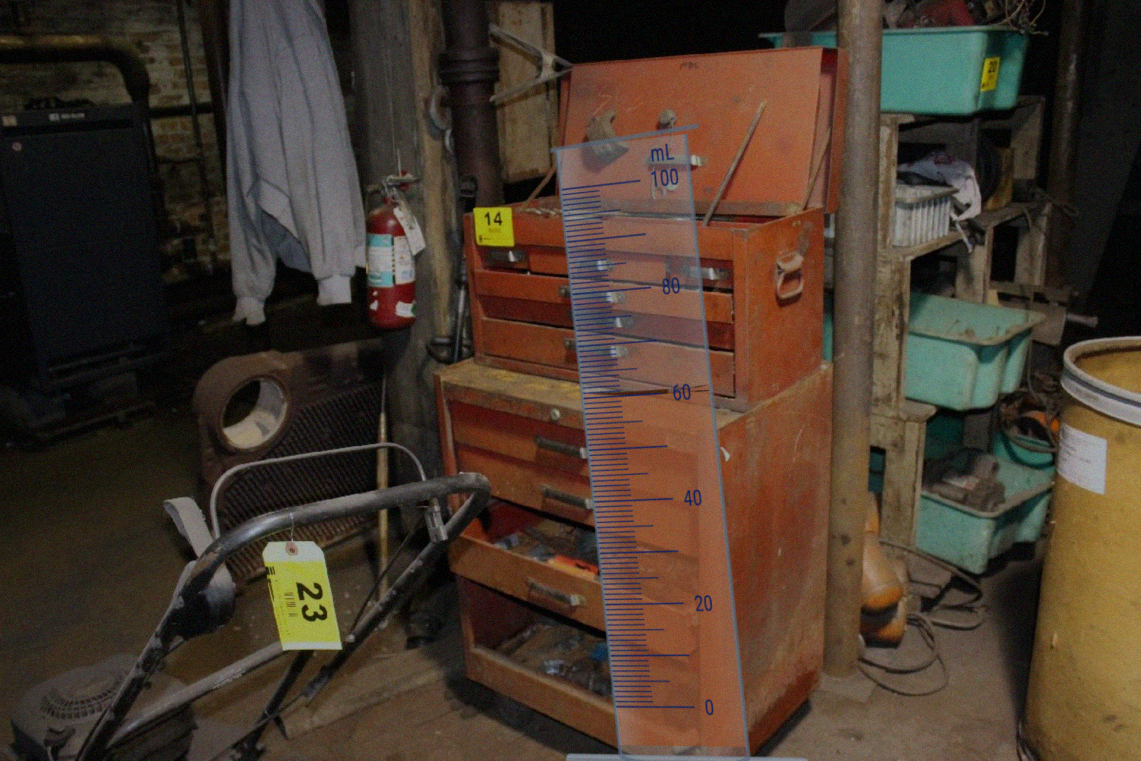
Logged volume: 60 mL
